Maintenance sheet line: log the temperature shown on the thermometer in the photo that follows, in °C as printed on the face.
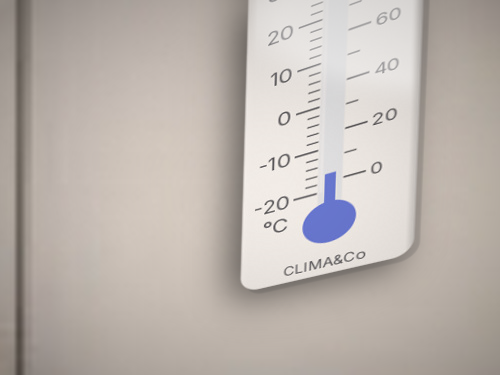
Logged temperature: -16 °C
